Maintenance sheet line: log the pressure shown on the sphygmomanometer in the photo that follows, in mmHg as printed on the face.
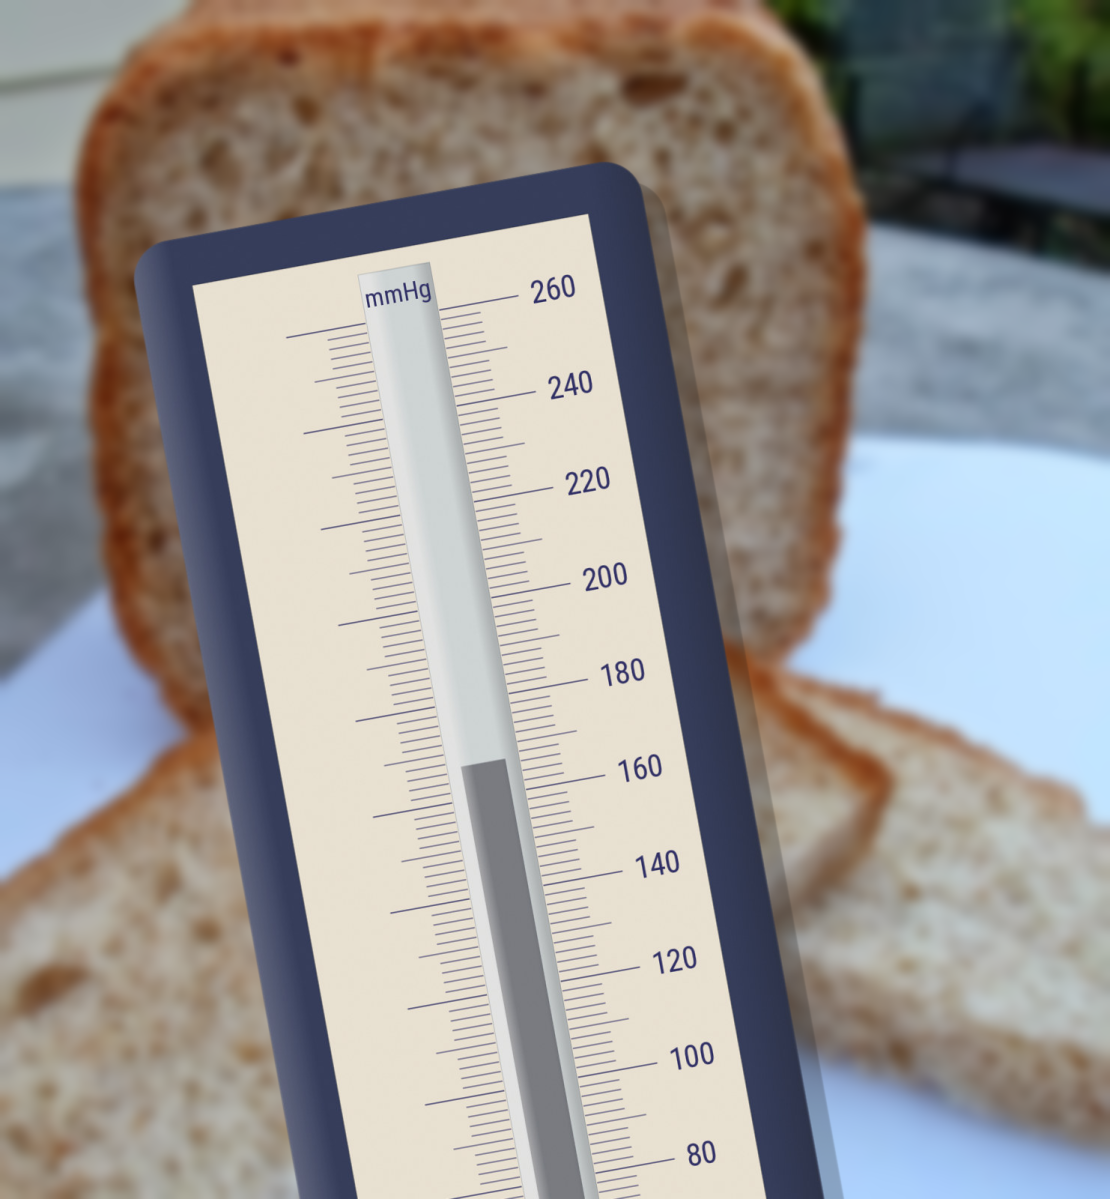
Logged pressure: 167 mmHg
